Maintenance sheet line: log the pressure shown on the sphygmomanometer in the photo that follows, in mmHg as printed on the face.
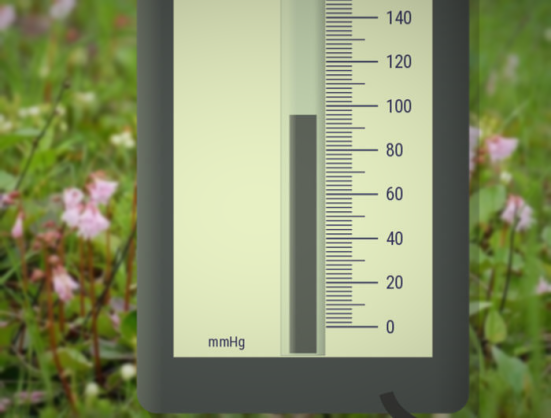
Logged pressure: 96 mmHg
